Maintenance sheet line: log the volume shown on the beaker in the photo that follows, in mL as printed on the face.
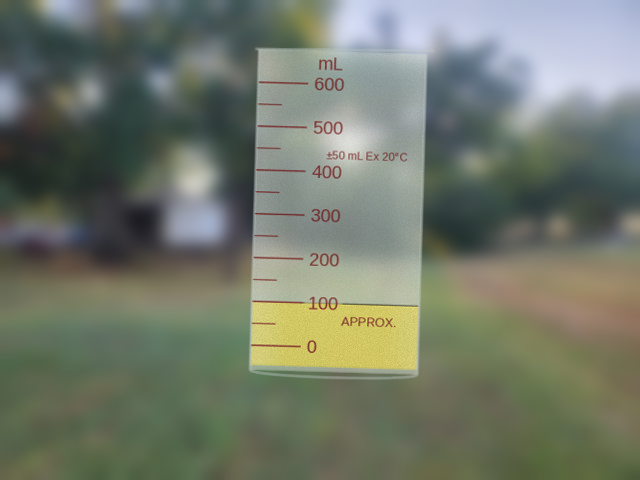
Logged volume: 100 mL
